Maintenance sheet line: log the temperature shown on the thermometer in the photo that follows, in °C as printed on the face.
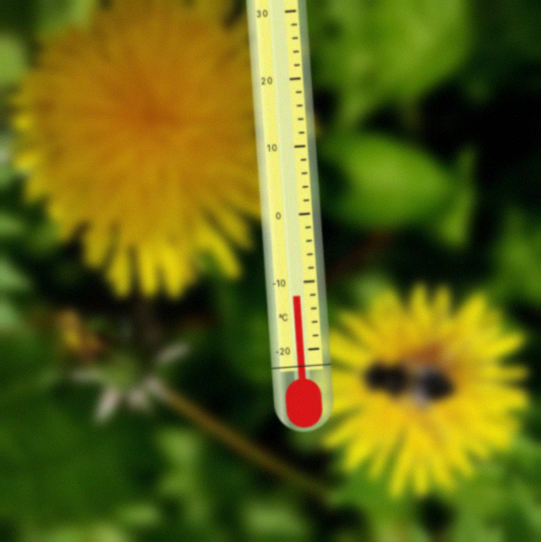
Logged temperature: -12 °C
